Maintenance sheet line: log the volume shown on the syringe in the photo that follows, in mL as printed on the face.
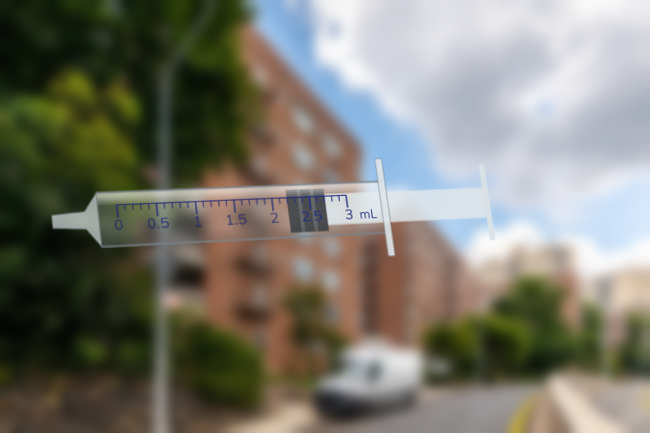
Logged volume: 2.2 mL
